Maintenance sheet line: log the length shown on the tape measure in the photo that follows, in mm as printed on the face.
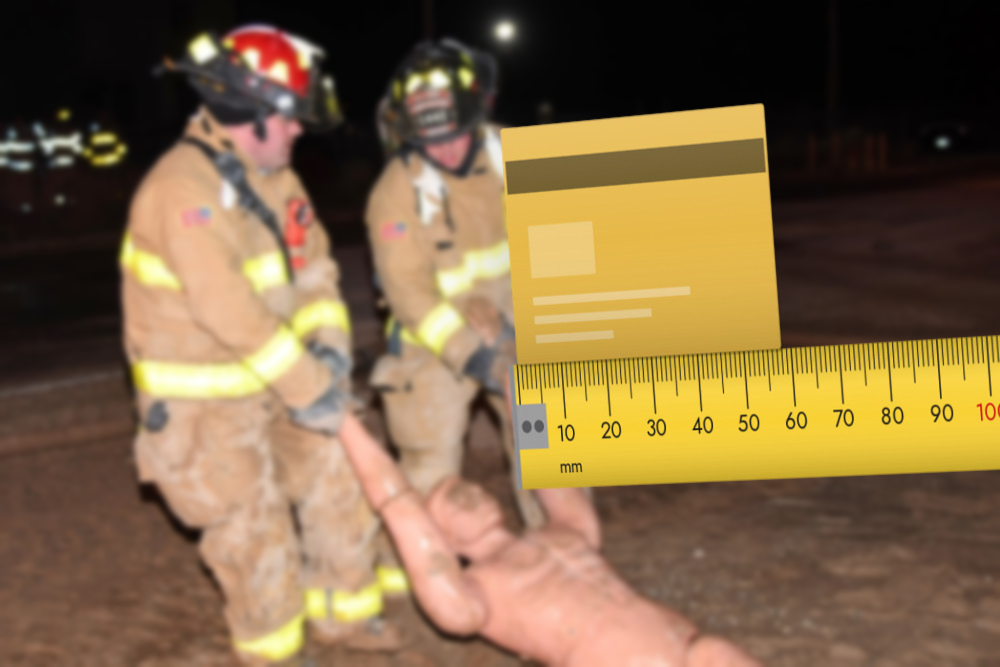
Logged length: 58 mm
